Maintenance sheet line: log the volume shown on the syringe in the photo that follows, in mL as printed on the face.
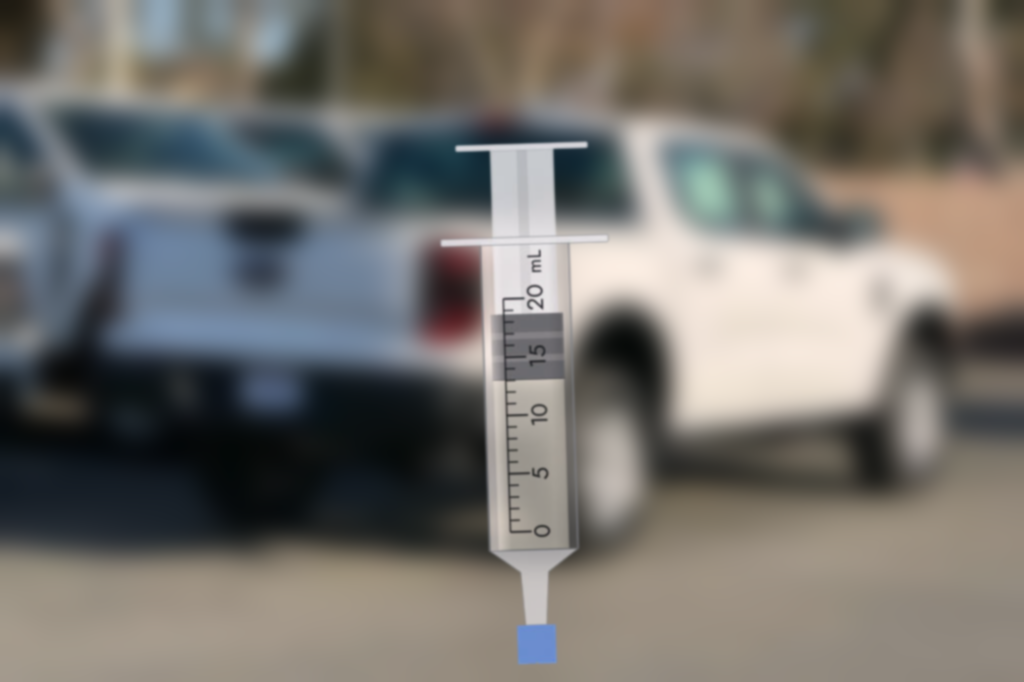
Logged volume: 13 mL
